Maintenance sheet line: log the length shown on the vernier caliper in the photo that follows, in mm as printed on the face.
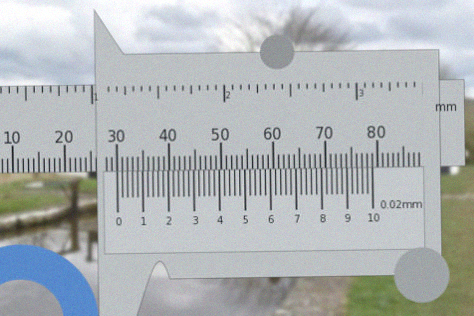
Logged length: 30.0 mm
